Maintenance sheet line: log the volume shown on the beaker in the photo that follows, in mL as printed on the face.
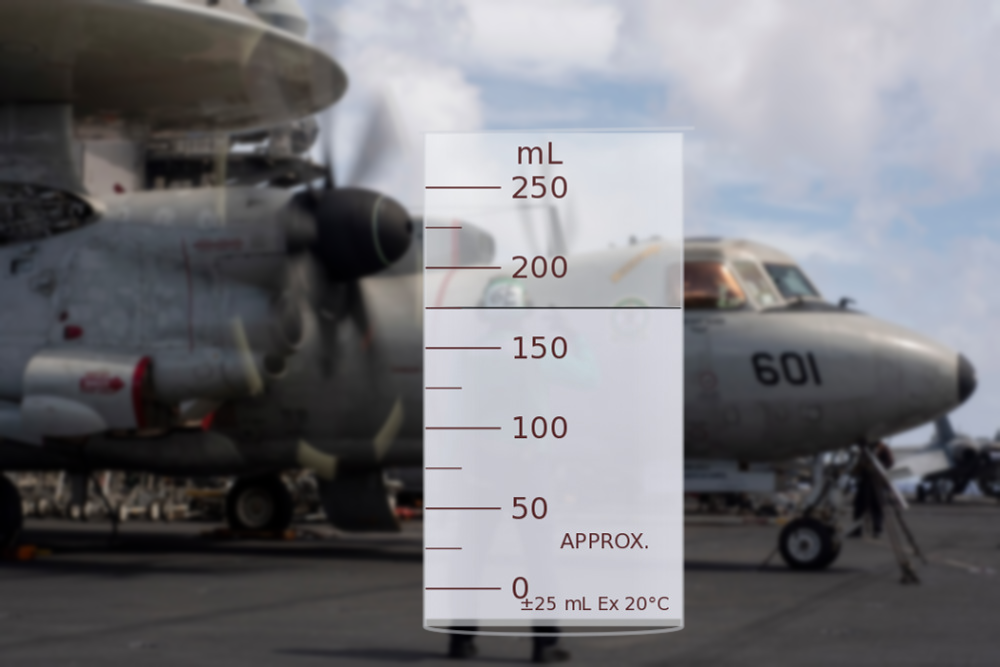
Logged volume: 175 mL
